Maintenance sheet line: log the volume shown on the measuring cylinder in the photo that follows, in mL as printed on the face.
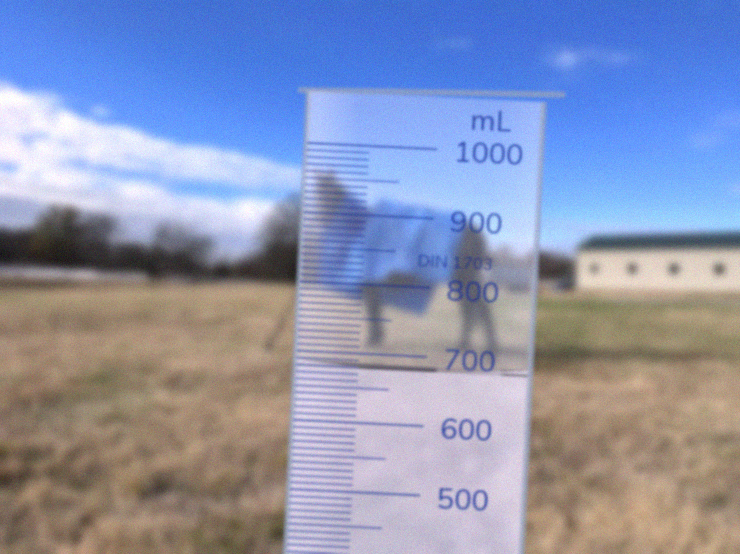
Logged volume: 680 mL
